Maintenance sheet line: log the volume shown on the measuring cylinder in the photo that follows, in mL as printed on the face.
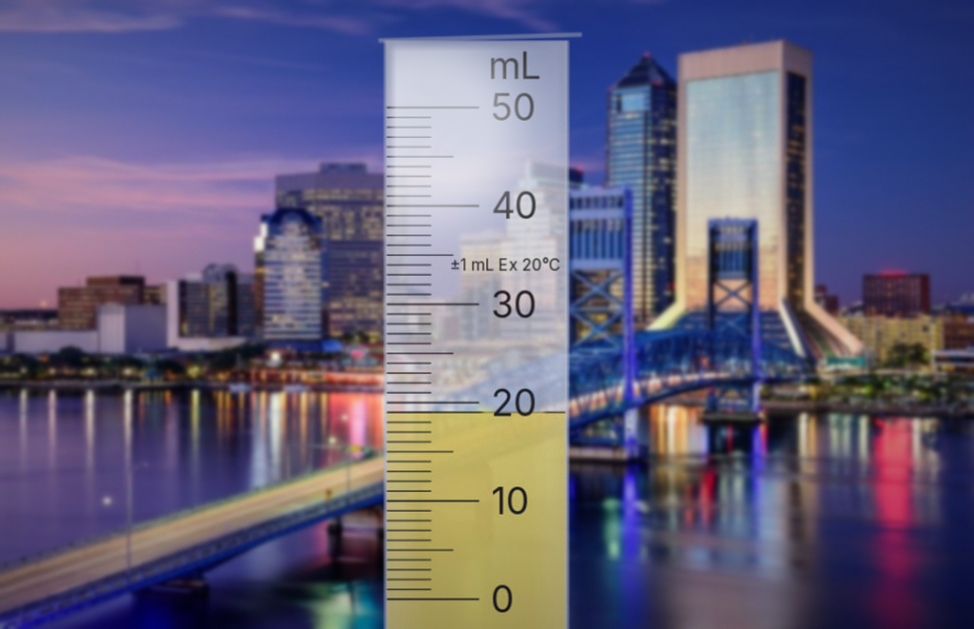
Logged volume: 19 mL
